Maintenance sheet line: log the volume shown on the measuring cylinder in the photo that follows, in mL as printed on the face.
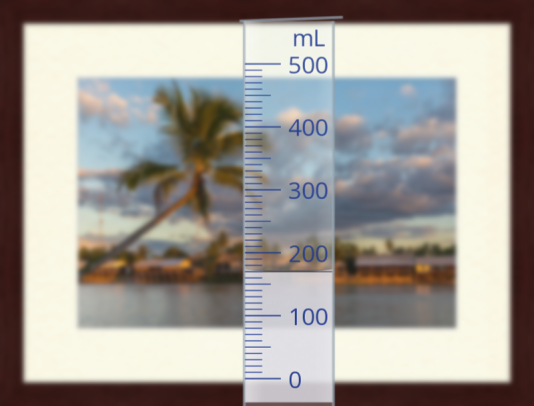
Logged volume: 170 mL
